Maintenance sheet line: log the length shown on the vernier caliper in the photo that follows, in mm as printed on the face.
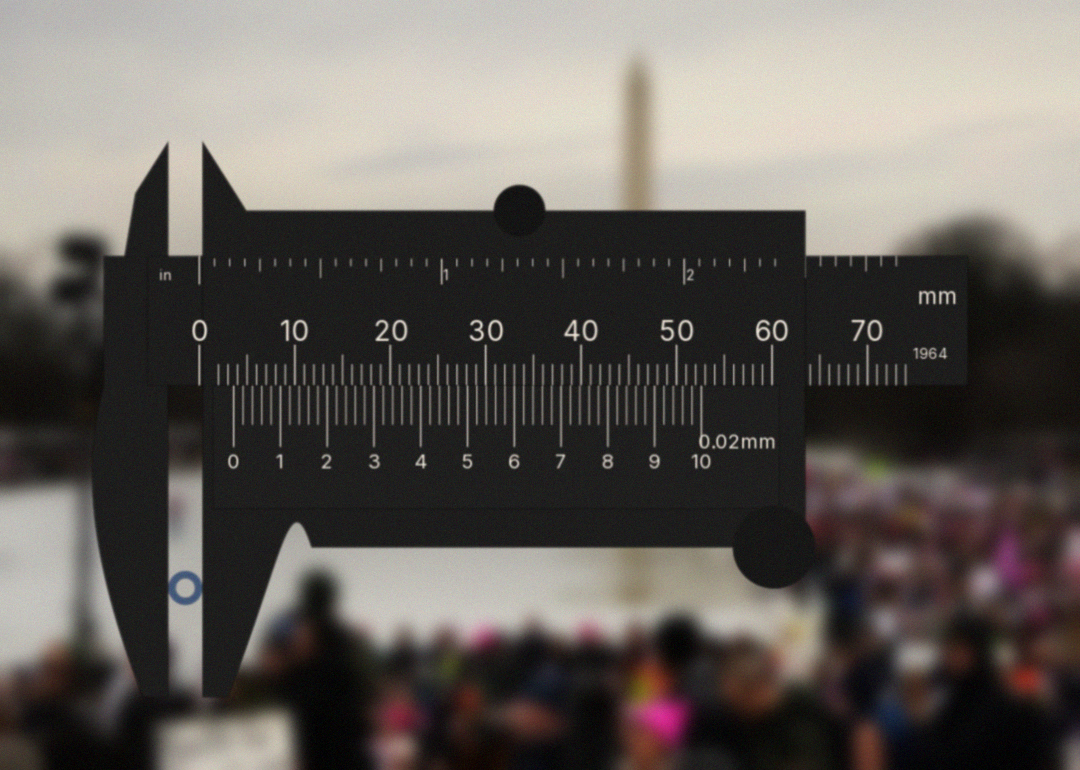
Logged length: 3.6 mm
